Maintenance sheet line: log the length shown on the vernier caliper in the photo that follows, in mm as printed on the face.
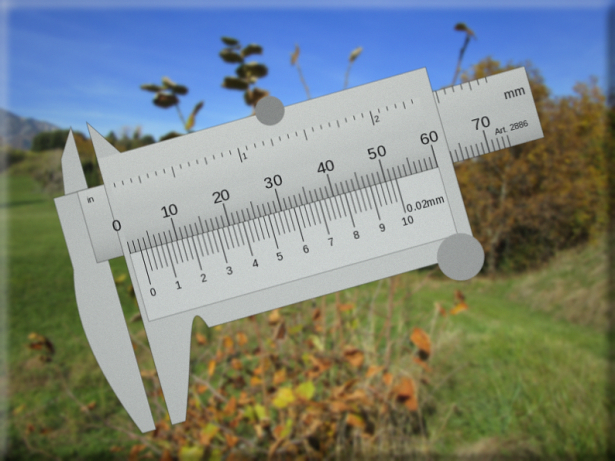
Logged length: 3.0 mm
